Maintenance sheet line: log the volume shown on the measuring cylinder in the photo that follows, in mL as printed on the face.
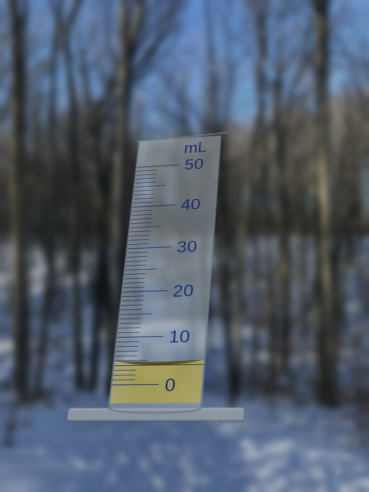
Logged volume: 4 mL
